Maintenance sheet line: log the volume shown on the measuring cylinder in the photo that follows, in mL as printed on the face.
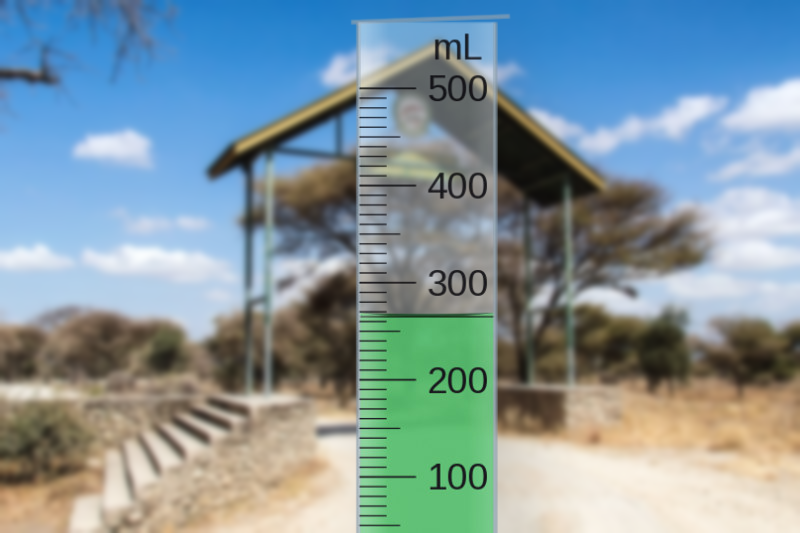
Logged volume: 265 mL
